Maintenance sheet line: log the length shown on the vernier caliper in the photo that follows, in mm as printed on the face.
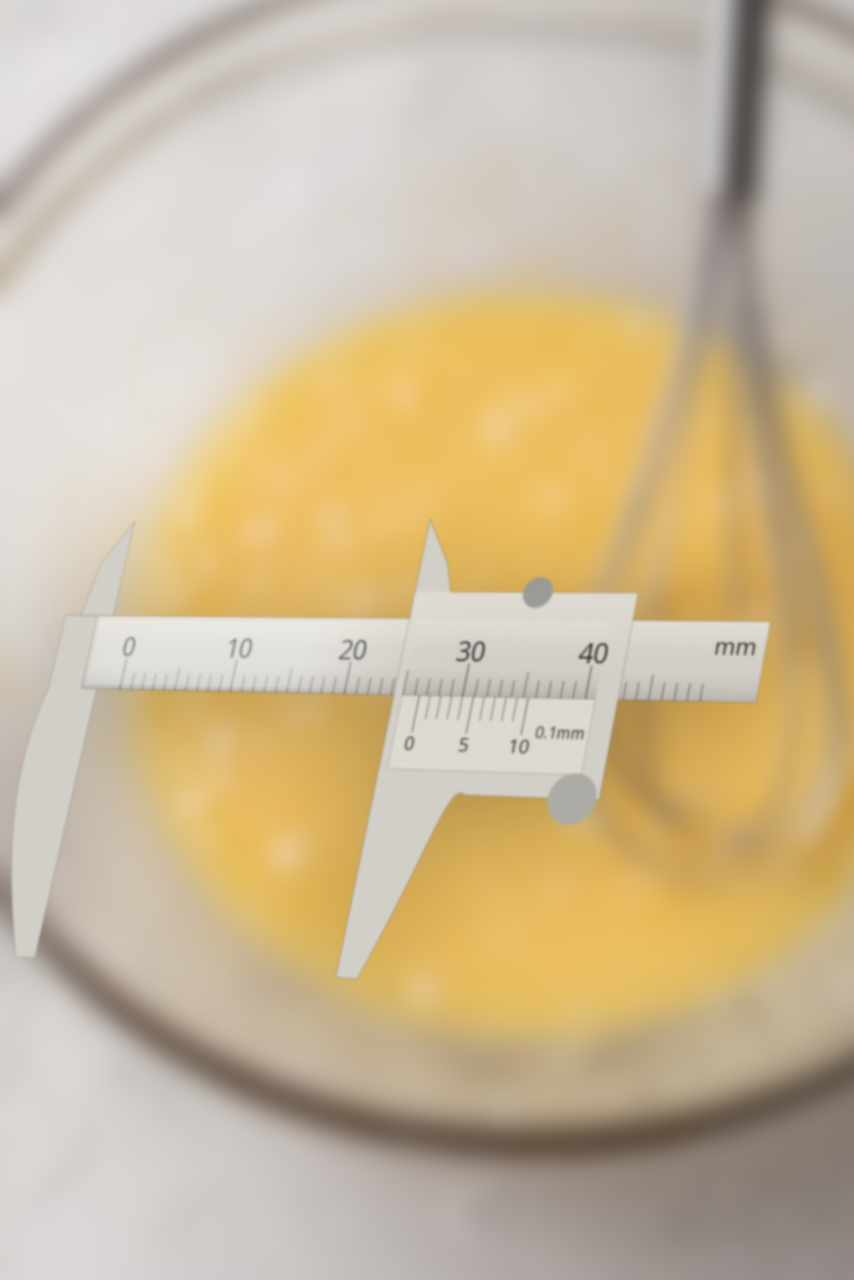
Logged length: 26.4 mm
